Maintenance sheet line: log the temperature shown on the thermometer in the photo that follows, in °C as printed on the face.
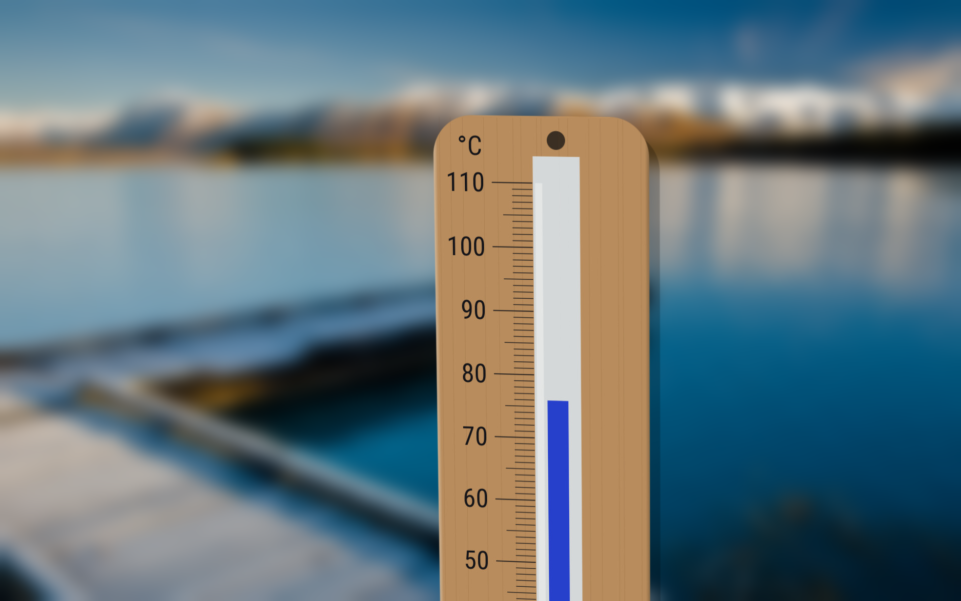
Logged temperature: 76 °C
